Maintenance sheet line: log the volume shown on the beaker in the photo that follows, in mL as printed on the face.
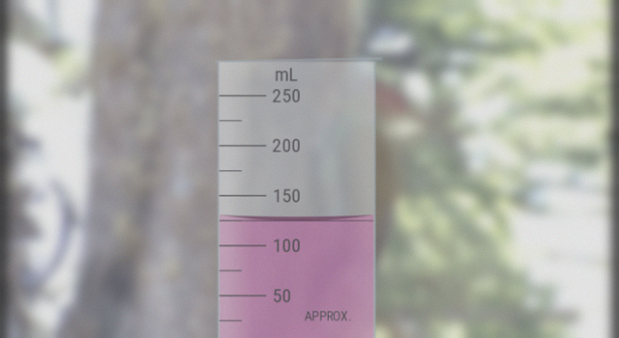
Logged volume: 125 mL
